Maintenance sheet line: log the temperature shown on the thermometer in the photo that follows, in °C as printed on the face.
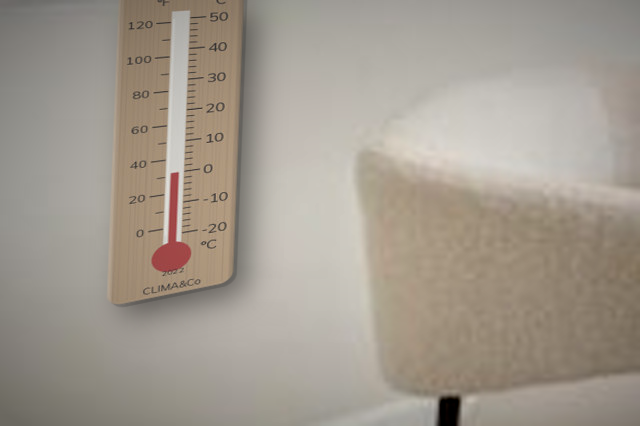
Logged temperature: 0 °C
